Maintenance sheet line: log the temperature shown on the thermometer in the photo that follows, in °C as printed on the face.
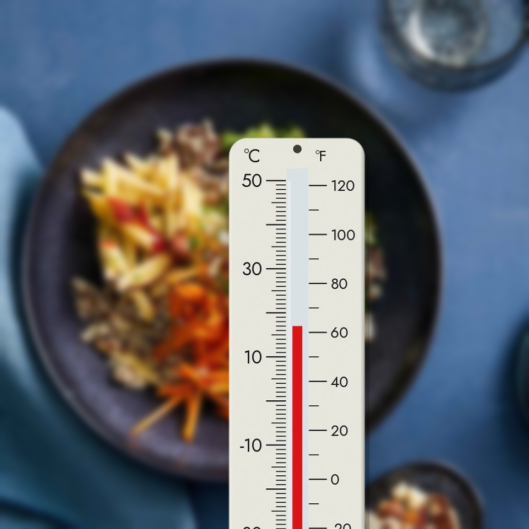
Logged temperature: 17 °C
